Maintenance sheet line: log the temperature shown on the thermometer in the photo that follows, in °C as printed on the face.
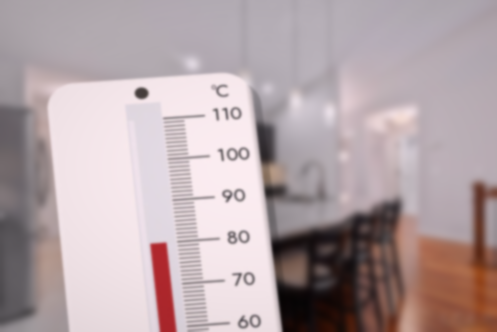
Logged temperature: 80 °C
